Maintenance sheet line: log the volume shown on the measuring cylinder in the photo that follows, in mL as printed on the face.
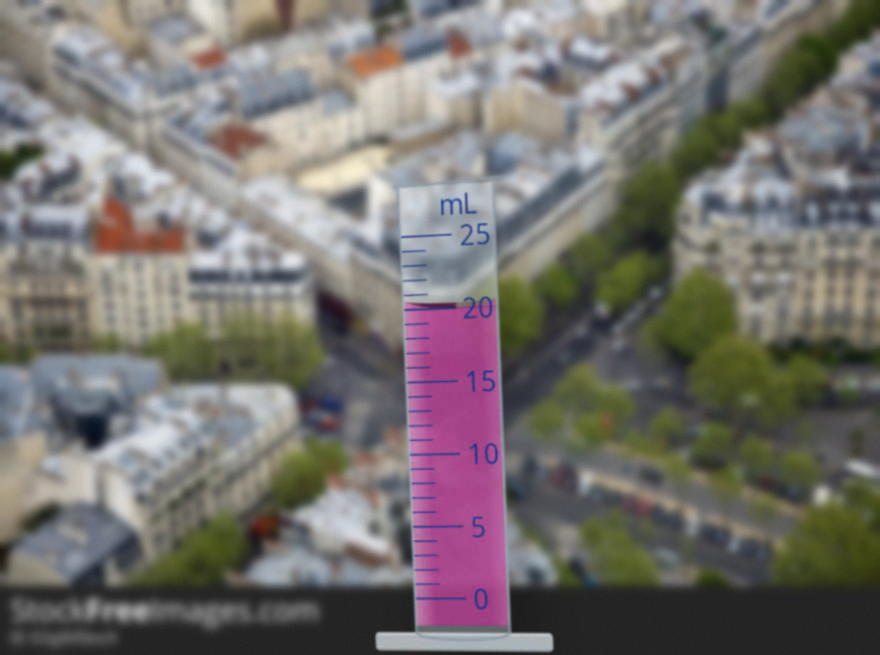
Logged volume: 20 mL
